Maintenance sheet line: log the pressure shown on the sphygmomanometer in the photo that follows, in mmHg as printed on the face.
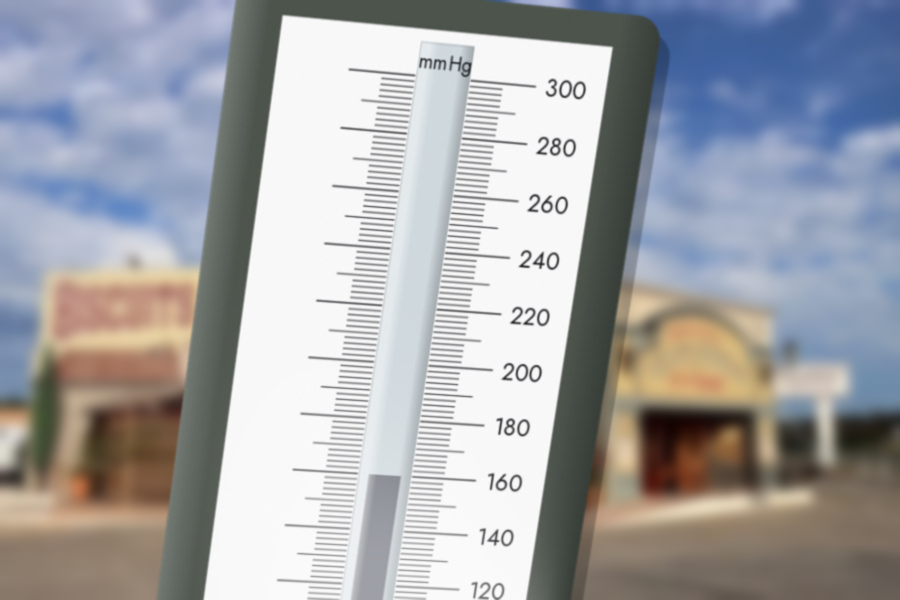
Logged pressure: 160 mmHg
